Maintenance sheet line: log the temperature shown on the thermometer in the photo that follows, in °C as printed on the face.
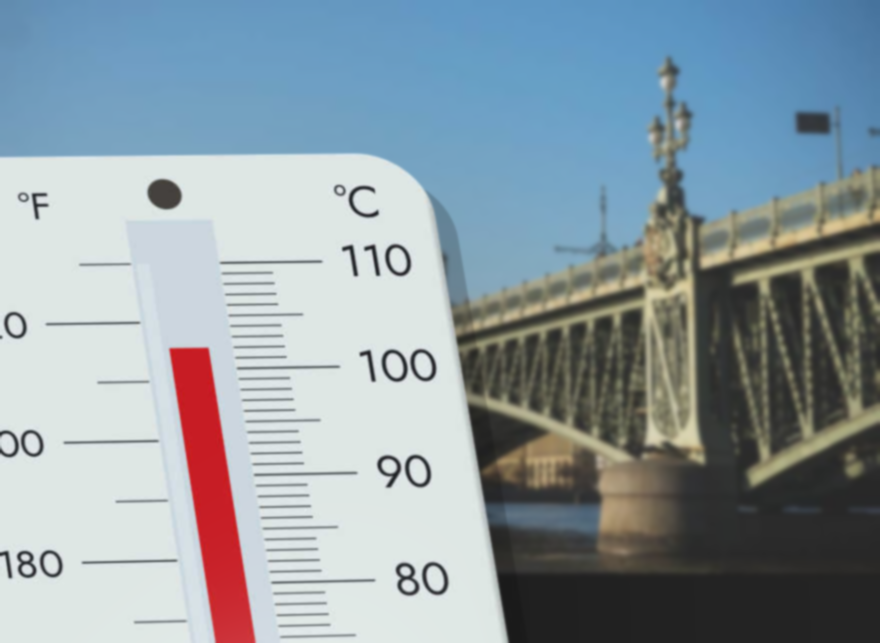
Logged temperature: 102 °C
